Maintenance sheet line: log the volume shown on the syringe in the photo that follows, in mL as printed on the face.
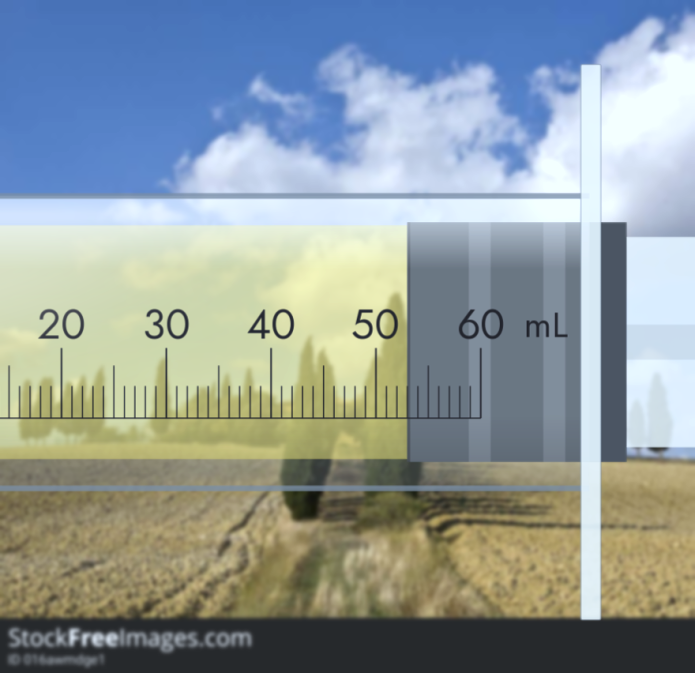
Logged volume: 53 mL
